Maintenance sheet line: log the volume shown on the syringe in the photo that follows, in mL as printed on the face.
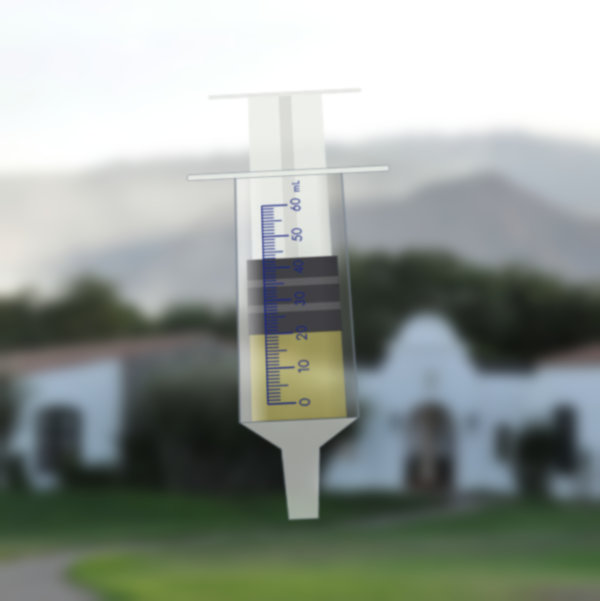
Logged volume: 20 mL
